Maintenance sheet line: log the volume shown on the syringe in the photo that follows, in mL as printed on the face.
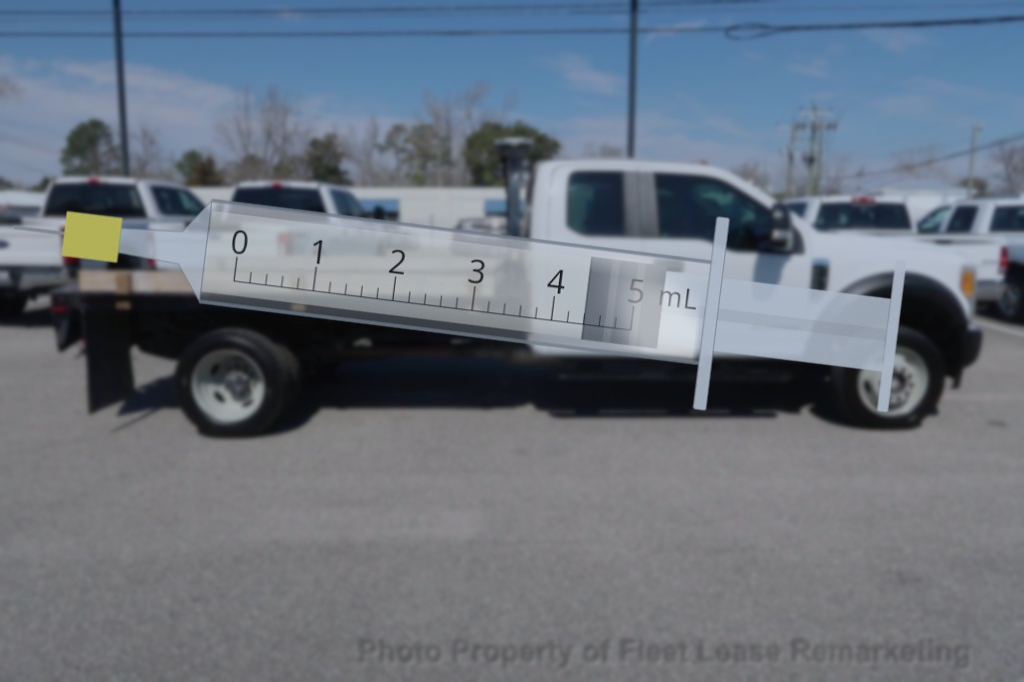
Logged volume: 4.4 mL
